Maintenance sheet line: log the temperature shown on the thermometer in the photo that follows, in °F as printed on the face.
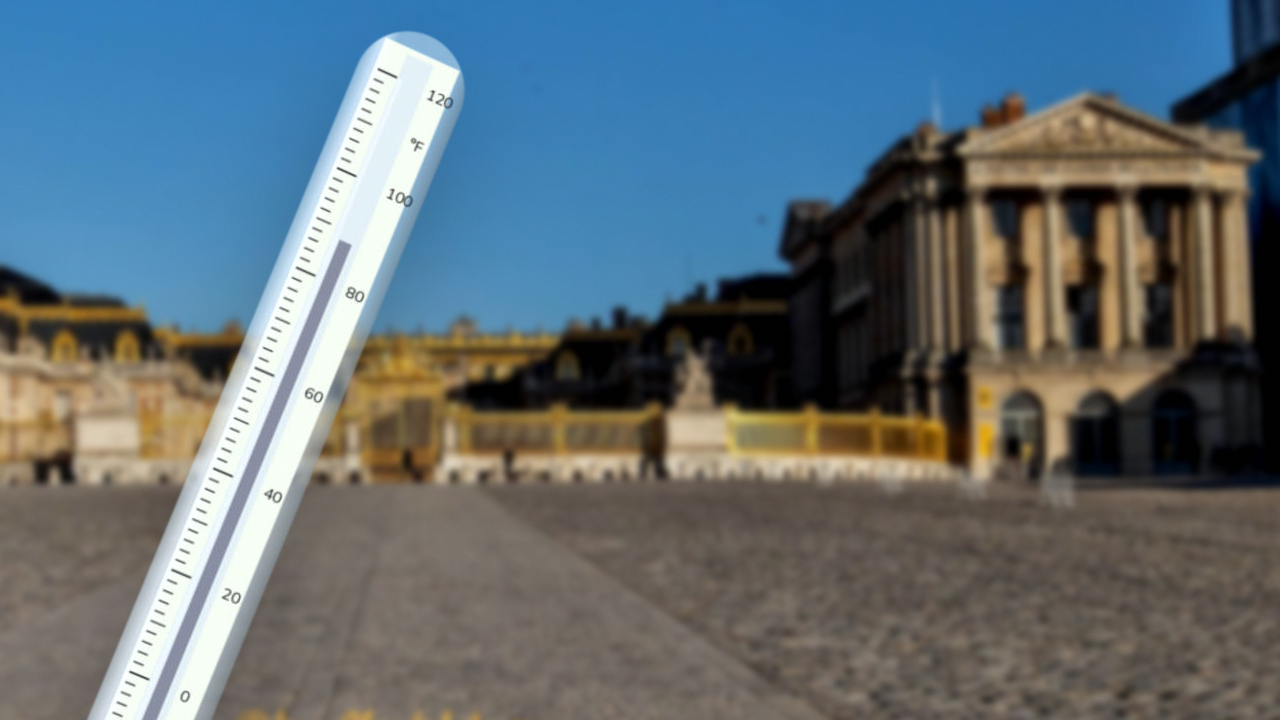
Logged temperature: 88 °F
